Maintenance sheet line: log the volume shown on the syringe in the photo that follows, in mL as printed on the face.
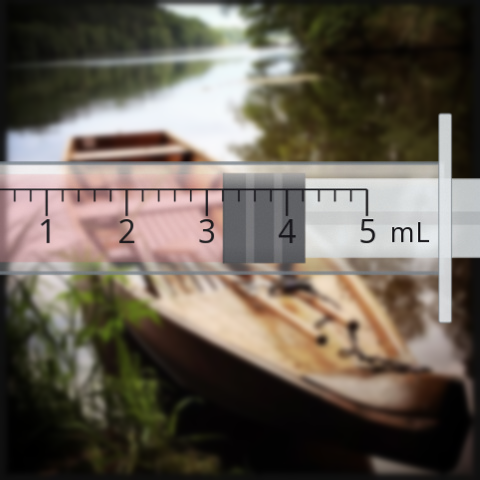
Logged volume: 3.2 mL
